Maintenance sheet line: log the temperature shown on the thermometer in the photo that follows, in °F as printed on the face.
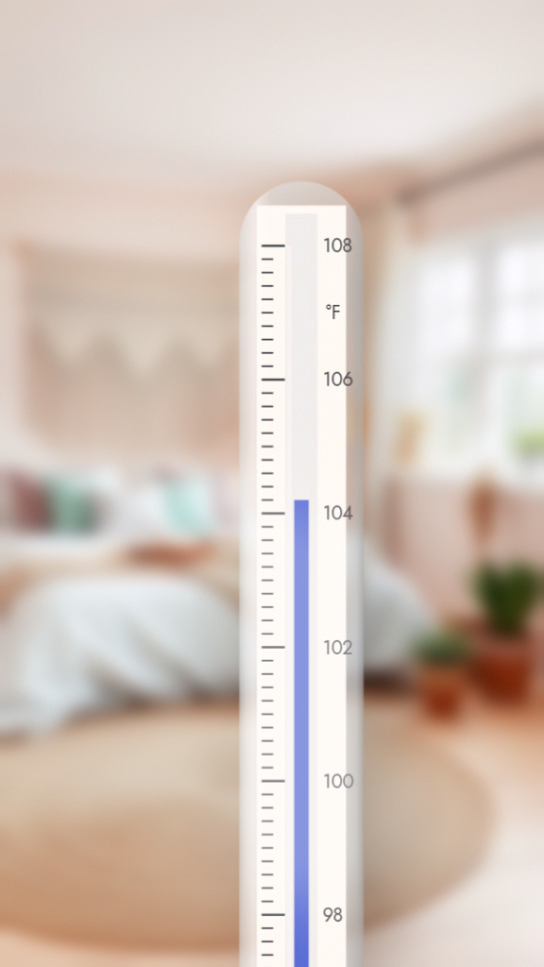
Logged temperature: 104.2 °F
